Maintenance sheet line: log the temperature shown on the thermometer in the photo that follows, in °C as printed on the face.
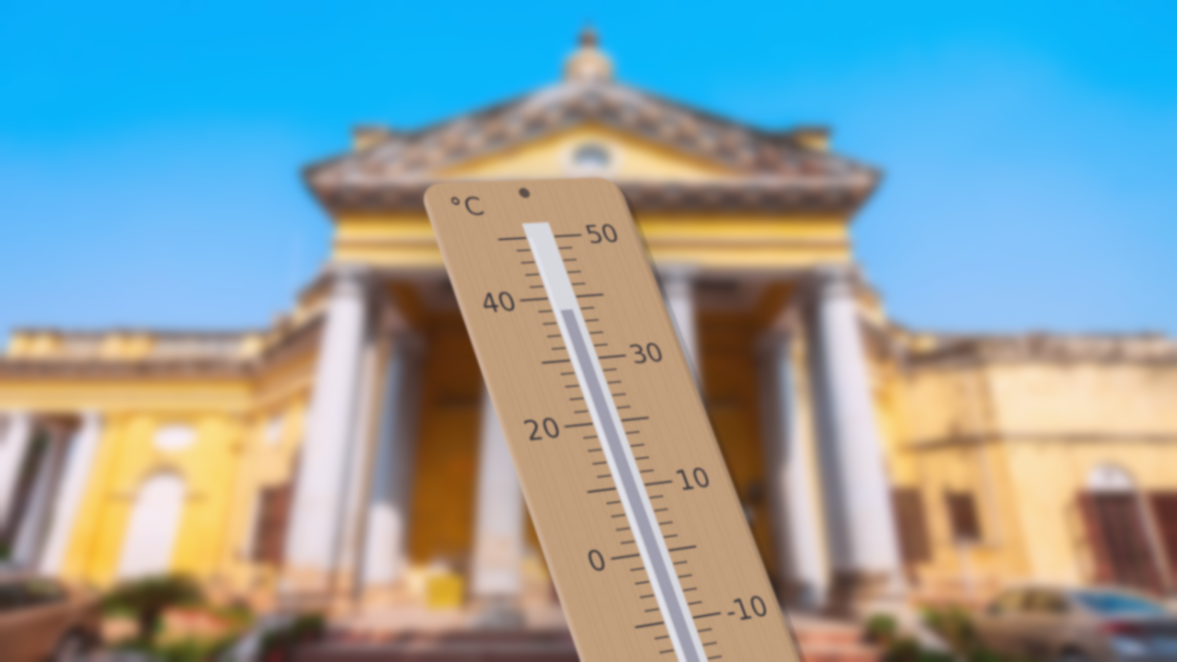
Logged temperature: 38 °C
